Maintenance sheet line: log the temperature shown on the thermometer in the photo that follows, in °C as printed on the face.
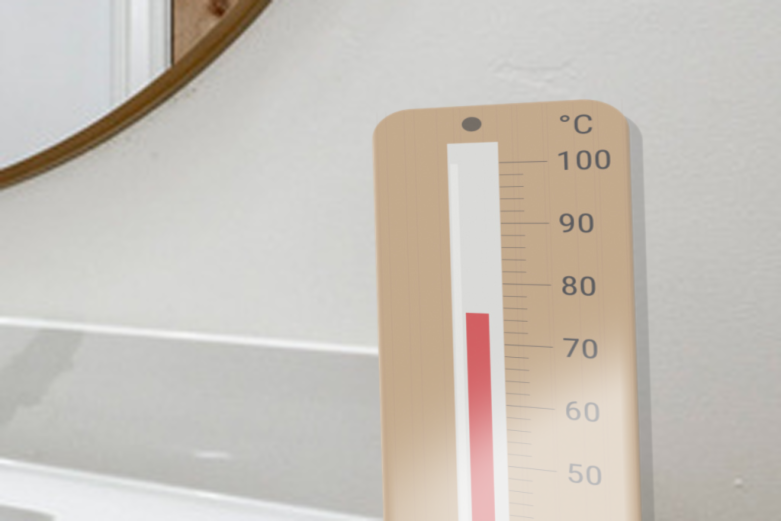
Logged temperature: 75 °C
